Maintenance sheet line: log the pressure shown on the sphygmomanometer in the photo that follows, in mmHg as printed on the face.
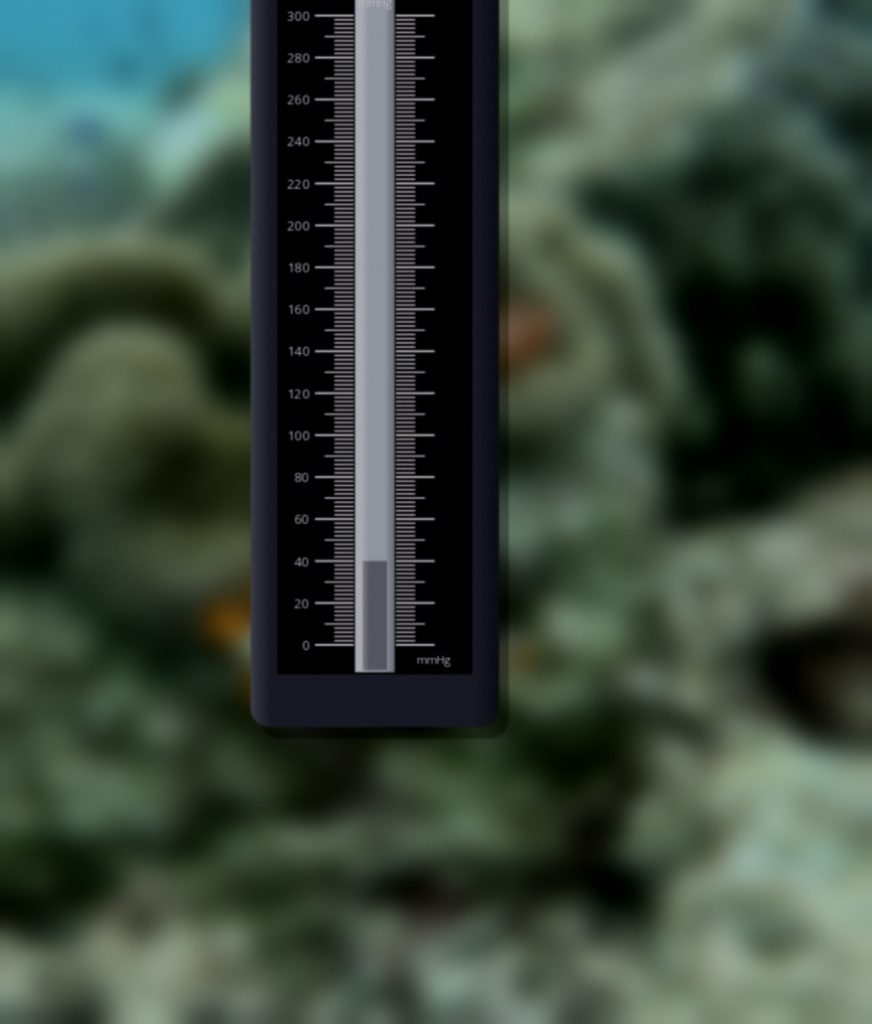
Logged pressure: 40 mmHg
